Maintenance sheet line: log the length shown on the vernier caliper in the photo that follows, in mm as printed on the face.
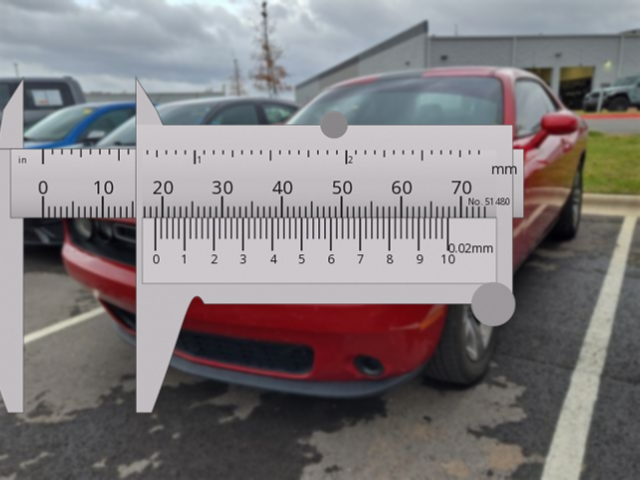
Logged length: 18.8 mm
